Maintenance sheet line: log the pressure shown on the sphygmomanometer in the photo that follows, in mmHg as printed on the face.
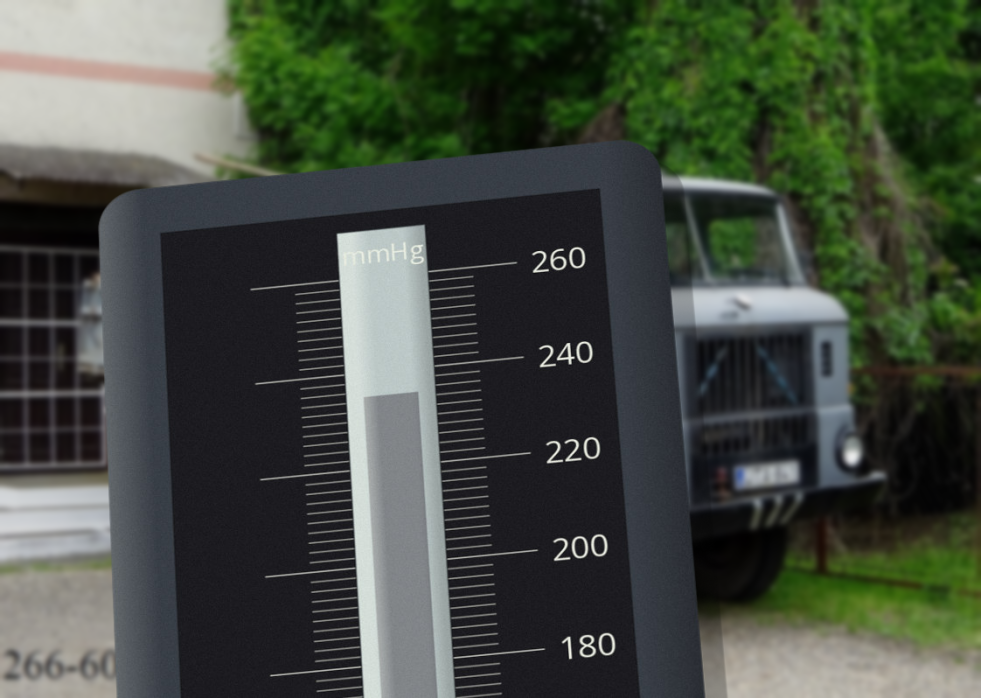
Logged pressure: 235 mmHg
